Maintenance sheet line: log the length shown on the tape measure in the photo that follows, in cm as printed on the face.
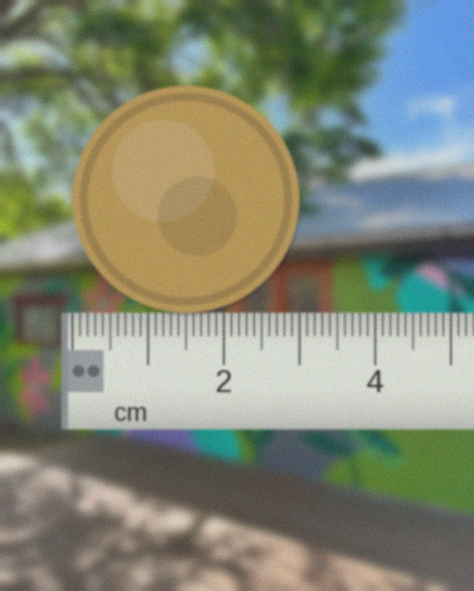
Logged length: 3 cm
